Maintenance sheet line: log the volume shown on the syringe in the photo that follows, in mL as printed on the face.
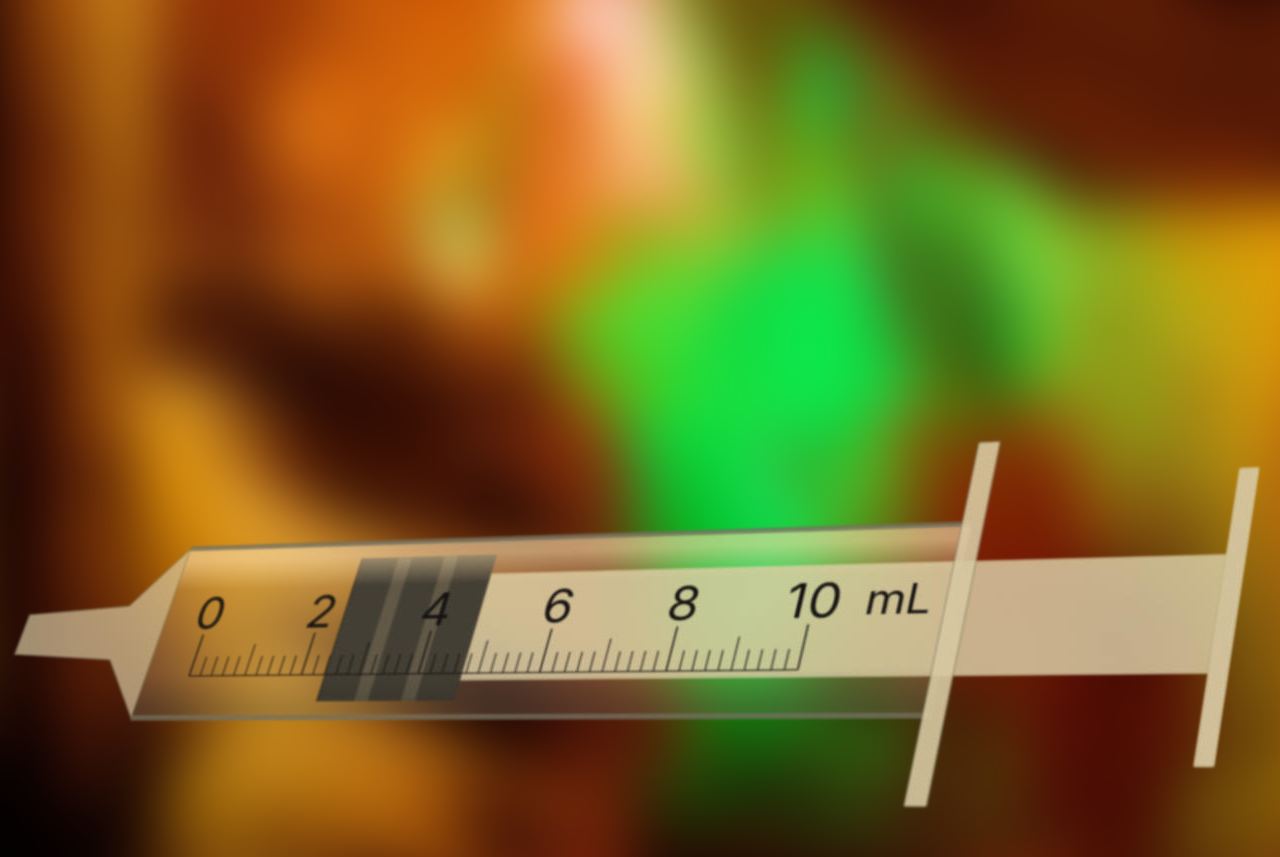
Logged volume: 2.4 mL
